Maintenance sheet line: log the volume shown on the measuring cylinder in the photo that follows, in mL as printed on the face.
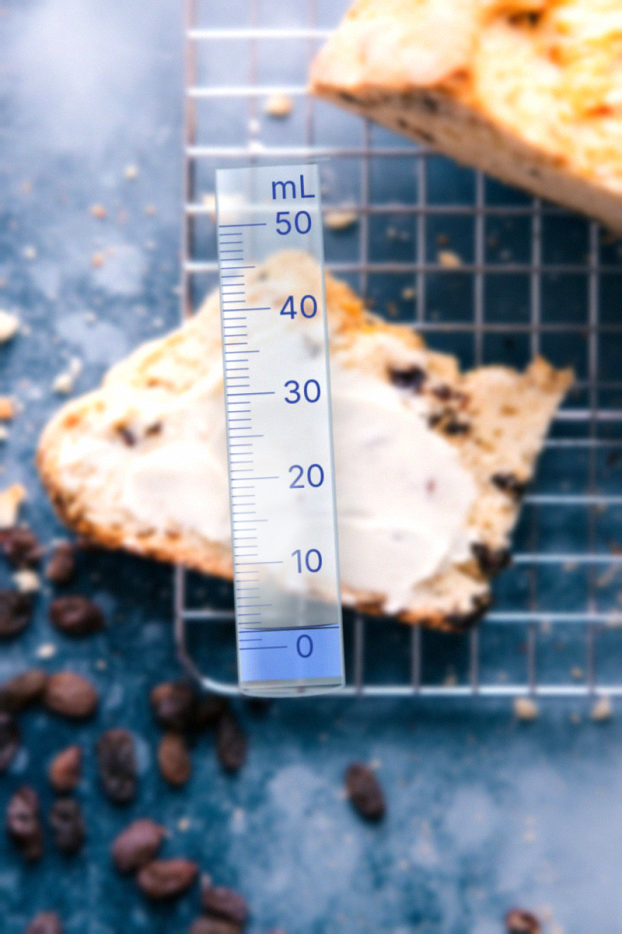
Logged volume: 2 mL
